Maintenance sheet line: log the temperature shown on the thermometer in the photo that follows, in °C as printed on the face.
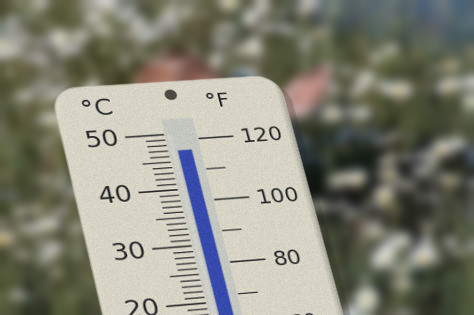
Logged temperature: 47 °C
